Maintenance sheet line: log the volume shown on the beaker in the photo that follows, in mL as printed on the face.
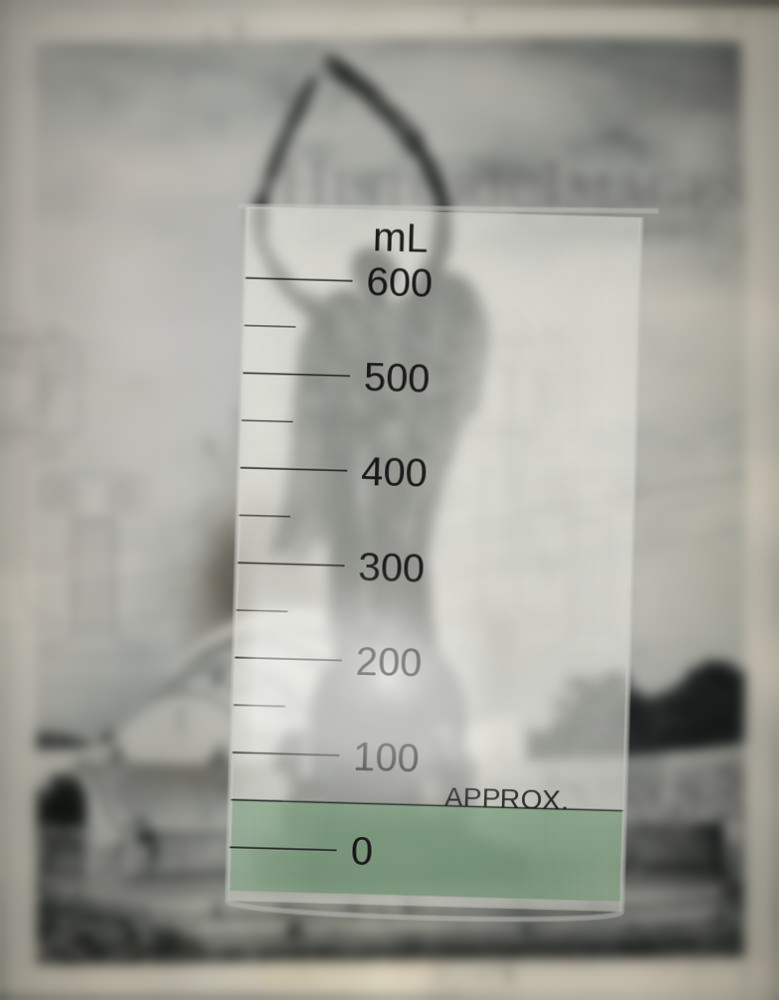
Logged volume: 50 mL
